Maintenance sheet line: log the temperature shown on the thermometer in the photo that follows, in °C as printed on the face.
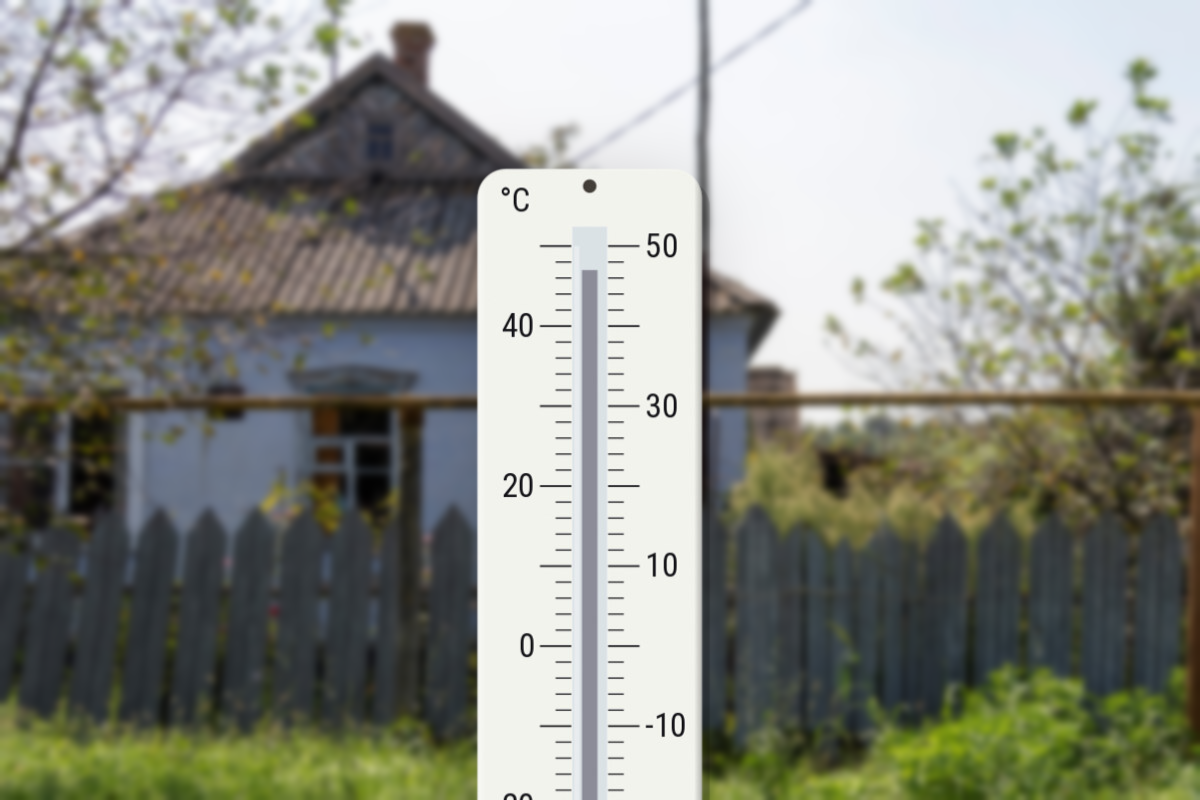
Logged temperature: 47 °C
